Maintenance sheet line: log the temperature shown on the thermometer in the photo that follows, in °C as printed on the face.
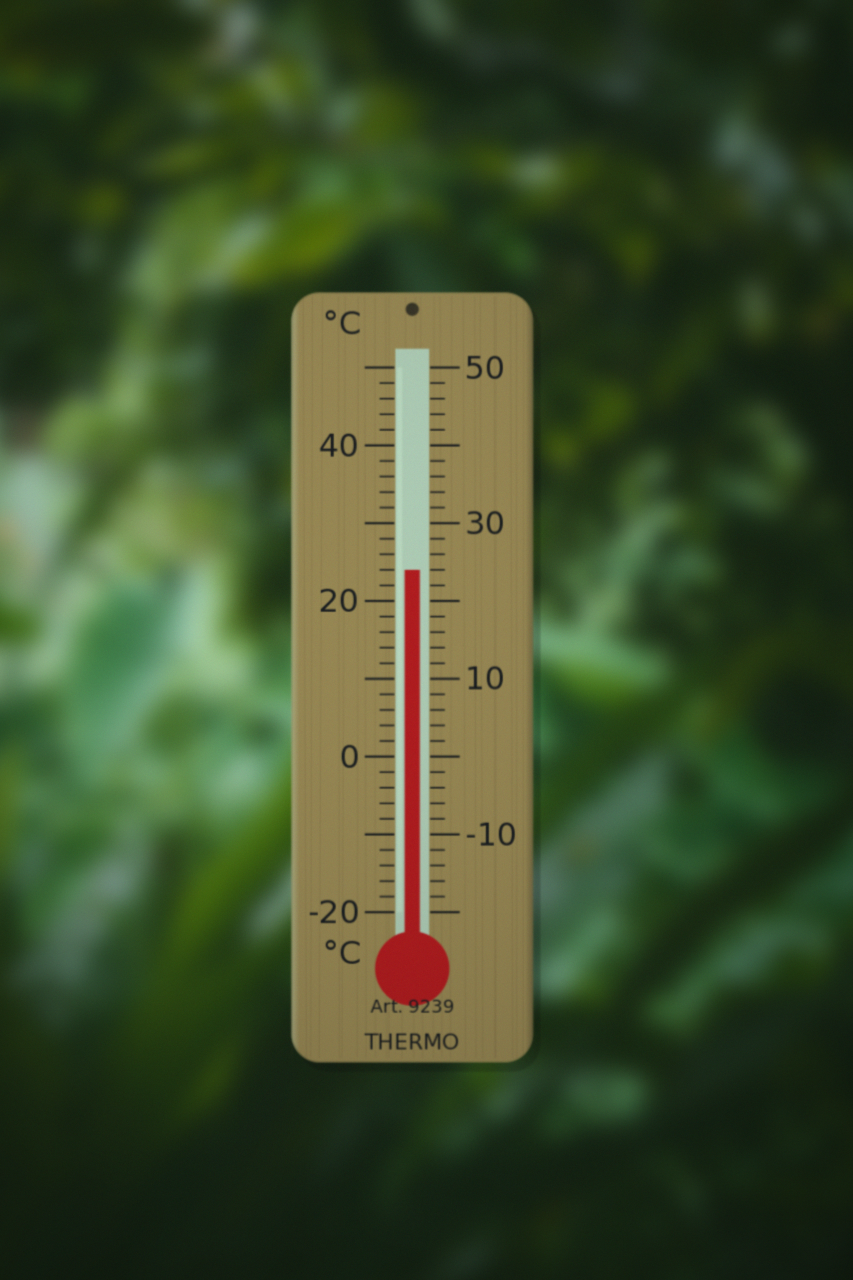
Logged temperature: 24 °C
